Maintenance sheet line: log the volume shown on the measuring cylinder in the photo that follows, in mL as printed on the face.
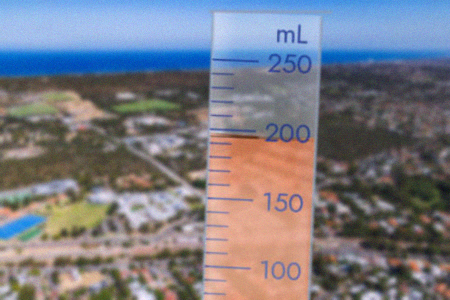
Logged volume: 195 mL
